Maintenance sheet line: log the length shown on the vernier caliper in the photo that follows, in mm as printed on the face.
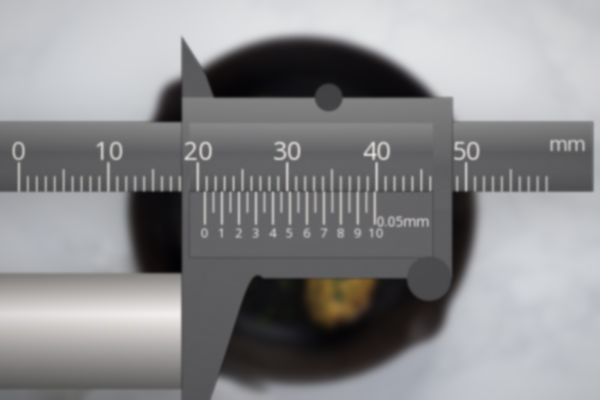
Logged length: 20.8 mm
